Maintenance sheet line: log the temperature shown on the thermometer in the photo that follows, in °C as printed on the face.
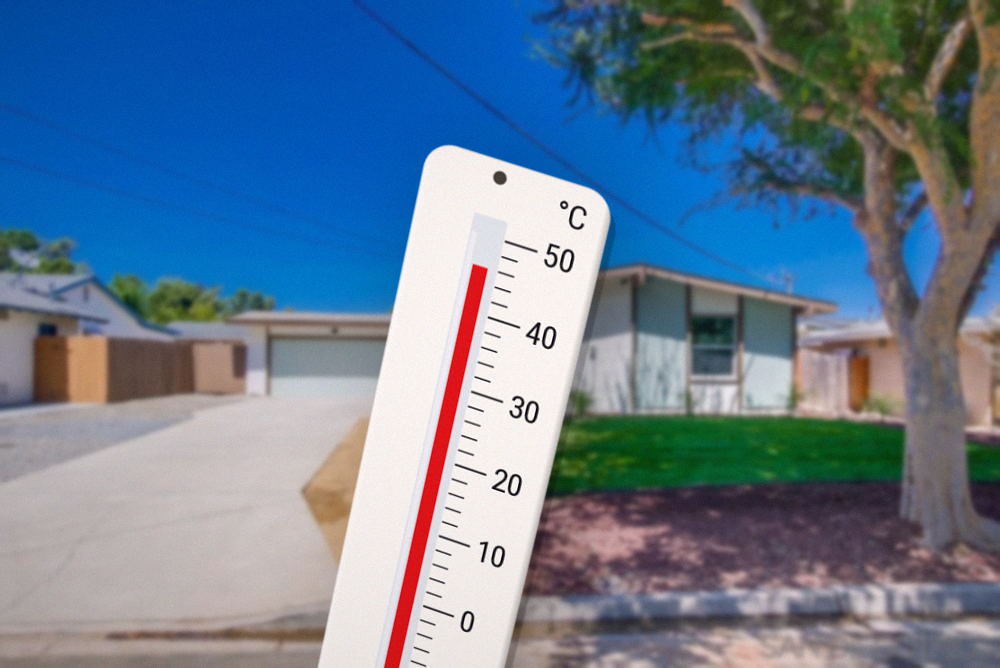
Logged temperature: 46 °C
